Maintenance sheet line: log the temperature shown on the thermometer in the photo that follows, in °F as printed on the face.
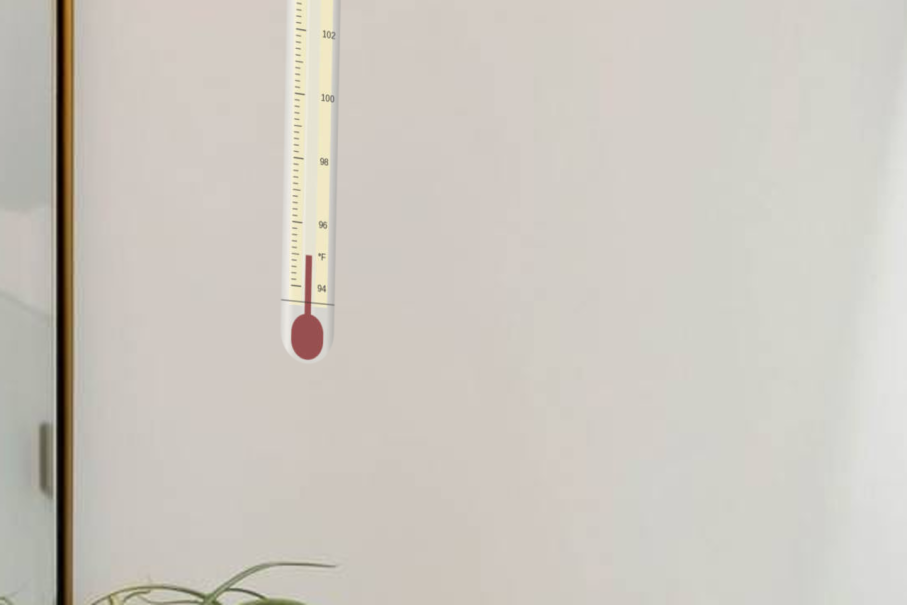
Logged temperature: 95 °F
